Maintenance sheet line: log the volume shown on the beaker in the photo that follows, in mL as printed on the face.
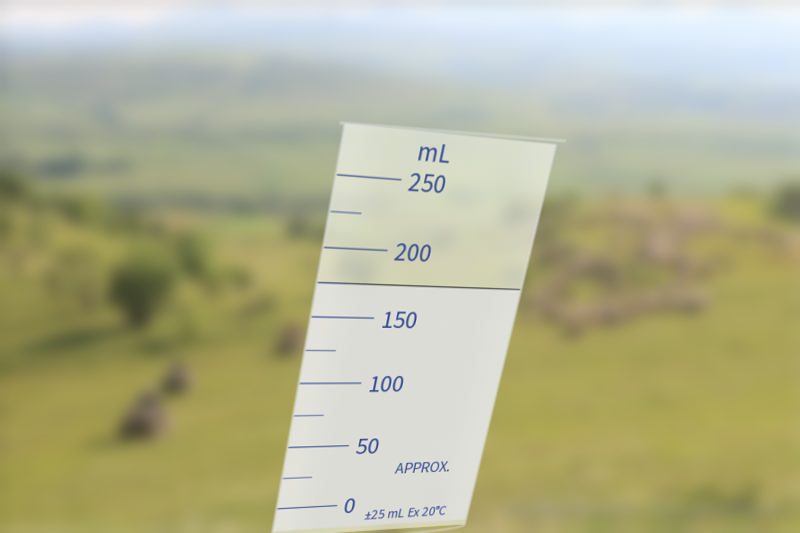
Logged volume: 175 mL
